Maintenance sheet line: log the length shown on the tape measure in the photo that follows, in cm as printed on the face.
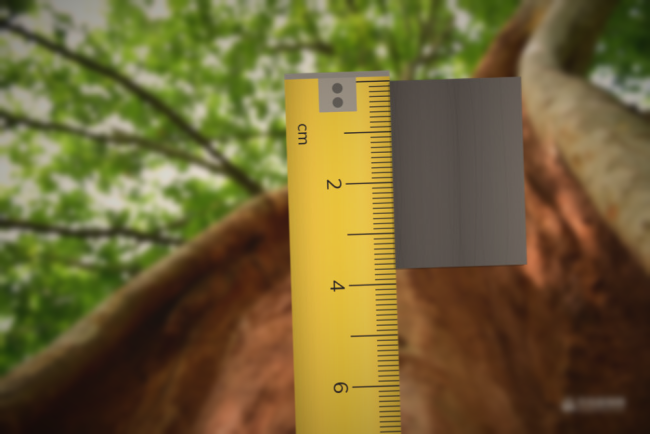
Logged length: 3.7 cm
